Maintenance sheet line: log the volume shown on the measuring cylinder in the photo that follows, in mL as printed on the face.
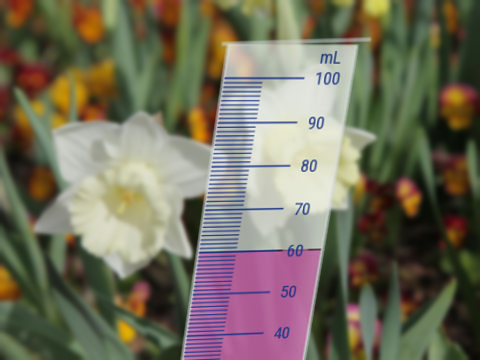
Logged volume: 60 mL
